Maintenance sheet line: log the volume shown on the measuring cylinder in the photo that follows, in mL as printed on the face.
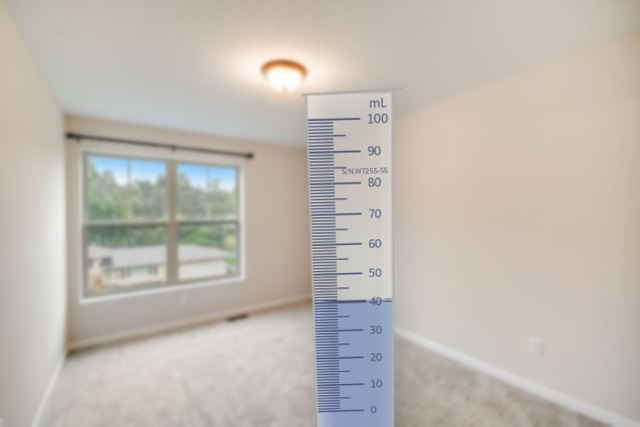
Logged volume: 40 mL
